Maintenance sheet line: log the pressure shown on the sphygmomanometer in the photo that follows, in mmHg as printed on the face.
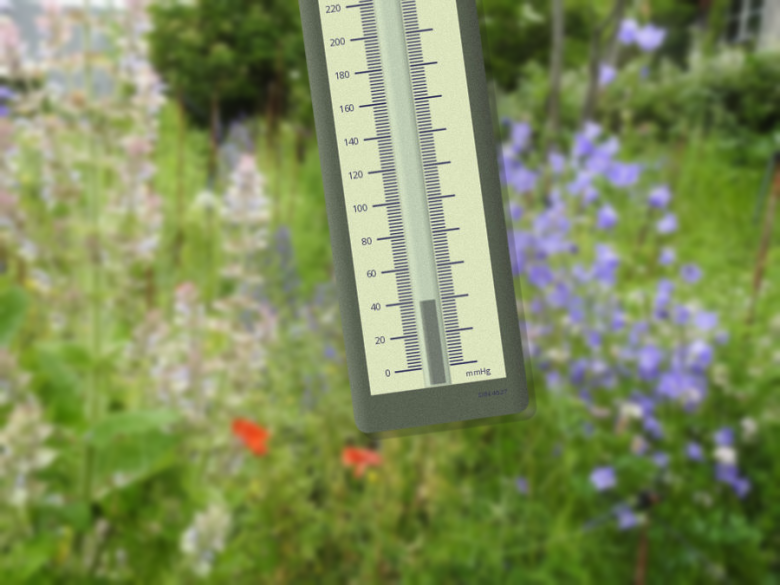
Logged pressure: 40 mmHg
